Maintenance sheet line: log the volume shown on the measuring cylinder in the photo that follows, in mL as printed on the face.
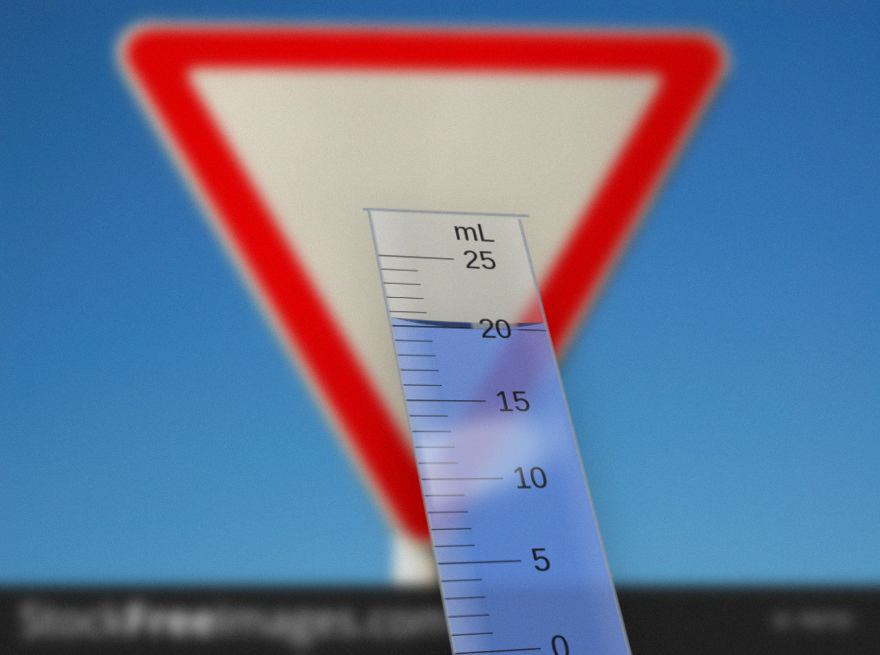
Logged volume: 20 mL
